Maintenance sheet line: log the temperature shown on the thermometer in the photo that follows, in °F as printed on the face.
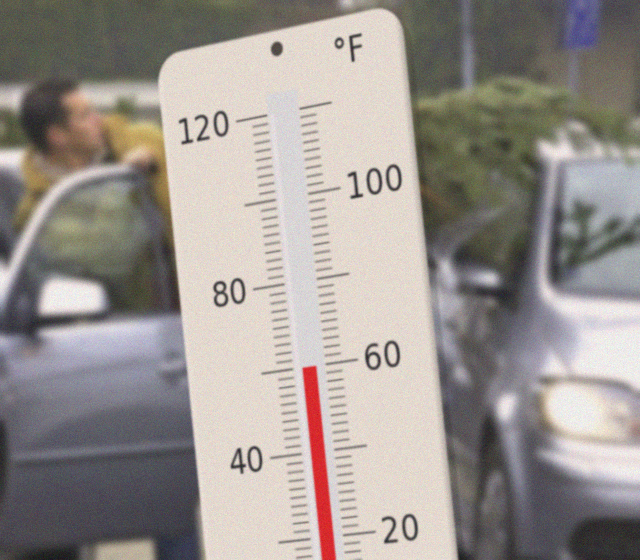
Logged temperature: 60 °F
